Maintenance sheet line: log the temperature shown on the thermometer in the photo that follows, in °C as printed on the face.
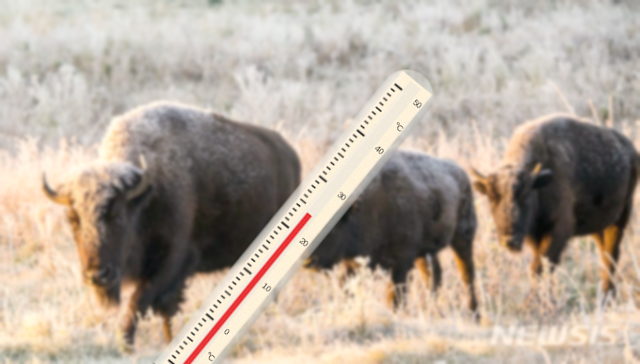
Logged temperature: 24 °C
